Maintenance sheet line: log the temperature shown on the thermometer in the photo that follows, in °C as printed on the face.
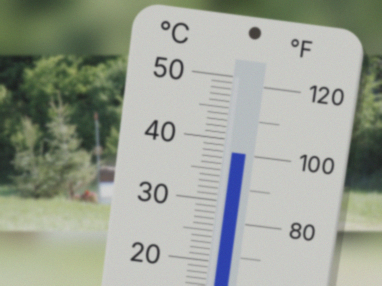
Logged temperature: 38 °C
